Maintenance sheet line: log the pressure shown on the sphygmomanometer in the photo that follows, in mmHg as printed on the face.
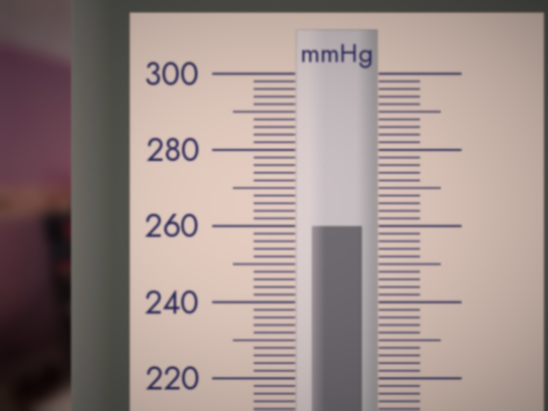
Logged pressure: 260 mmHg
